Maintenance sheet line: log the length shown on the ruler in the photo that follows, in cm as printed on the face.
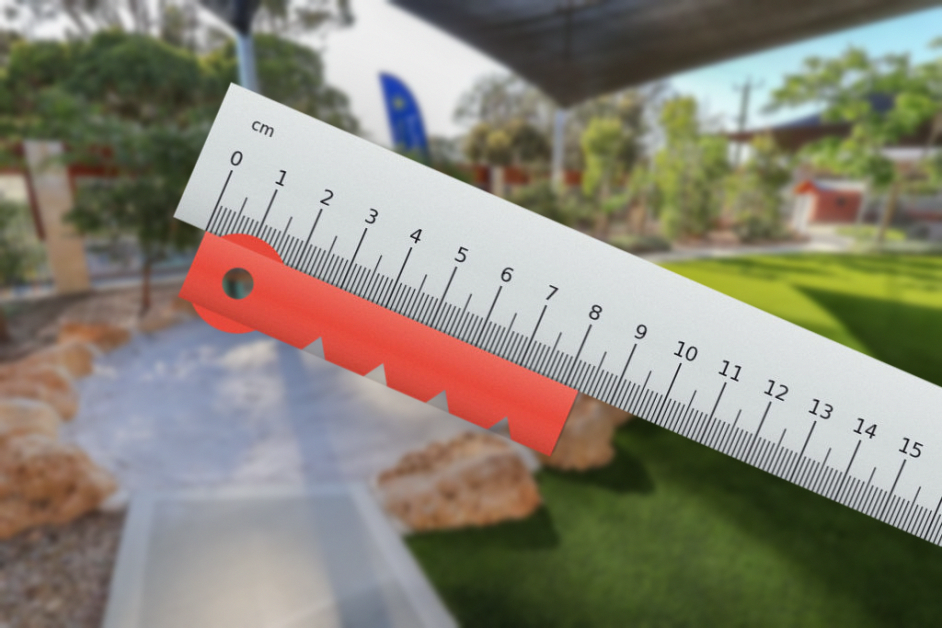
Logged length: 8.3 cm
